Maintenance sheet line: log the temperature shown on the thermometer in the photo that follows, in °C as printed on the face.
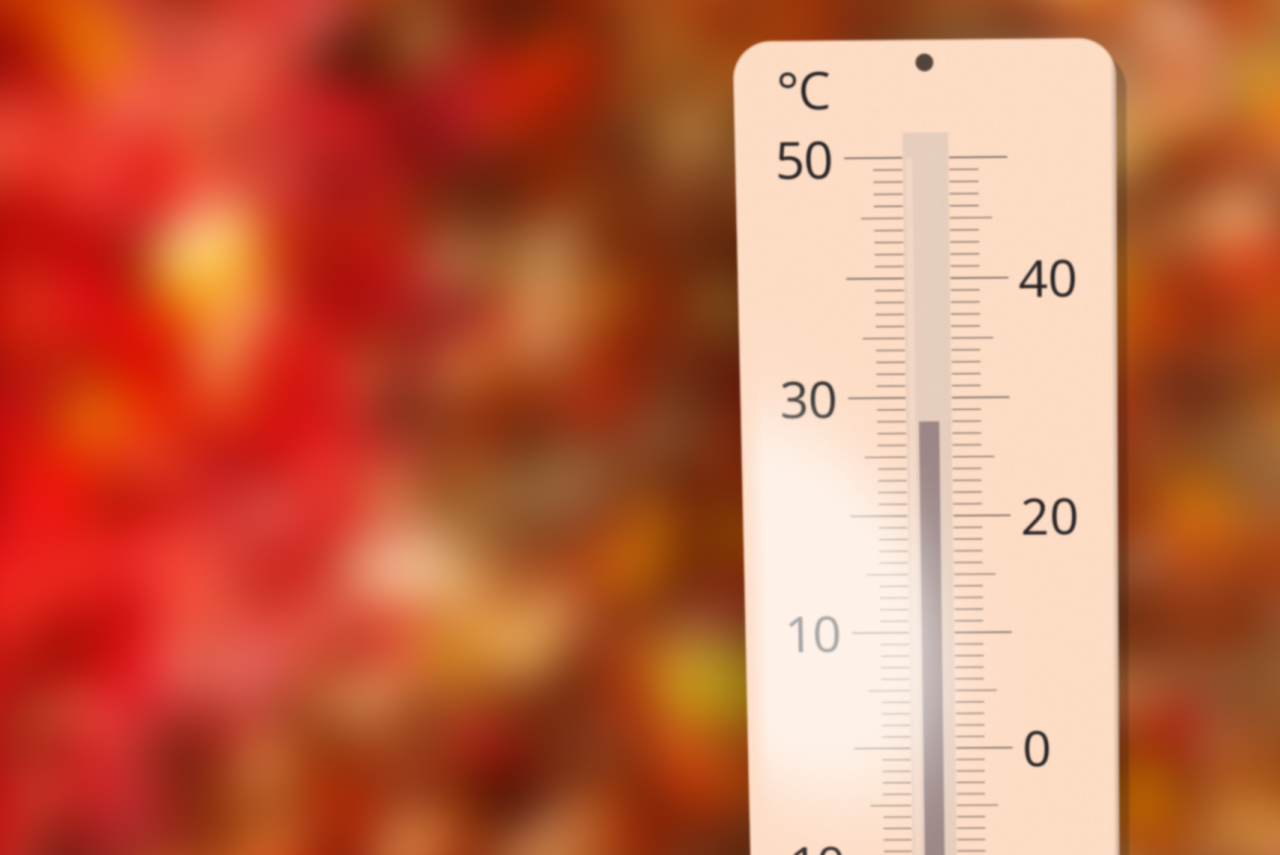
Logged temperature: 28 °C
